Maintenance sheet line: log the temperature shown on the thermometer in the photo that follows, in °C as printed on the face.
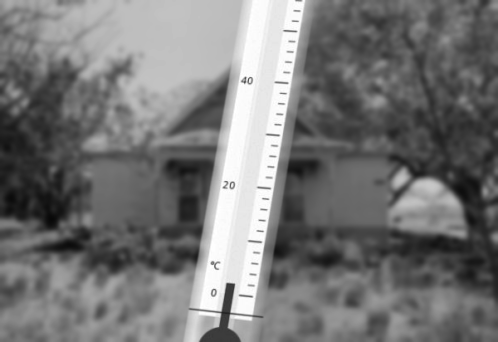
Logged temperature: 2 °C
